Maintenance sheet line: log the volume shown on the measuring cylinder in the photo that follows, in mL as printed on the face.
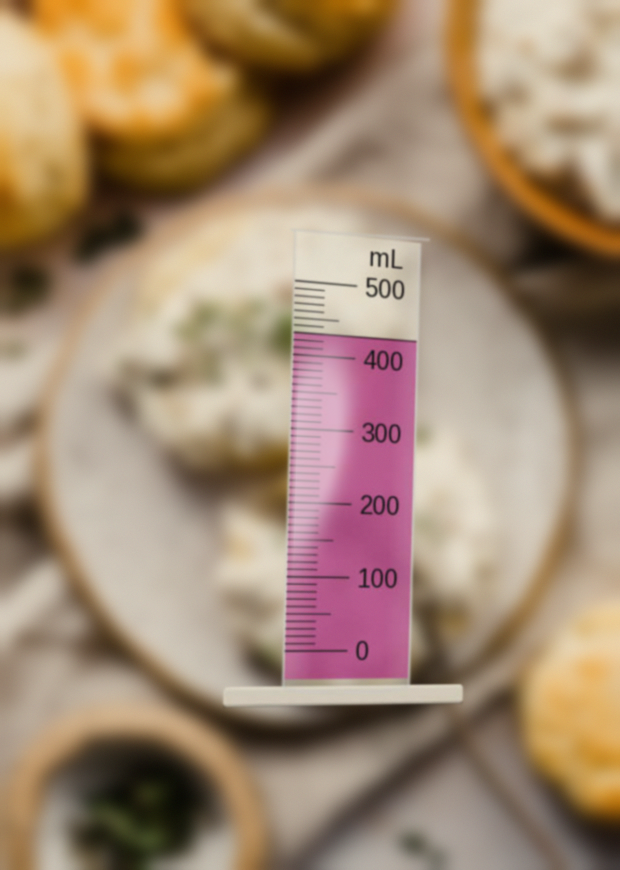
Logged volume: 430 mL
